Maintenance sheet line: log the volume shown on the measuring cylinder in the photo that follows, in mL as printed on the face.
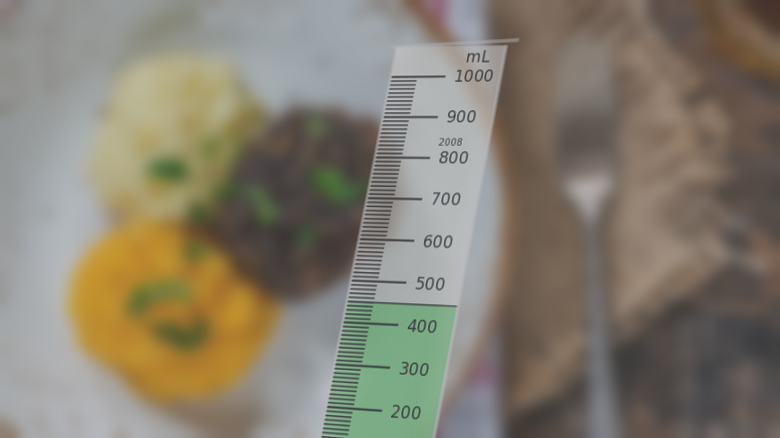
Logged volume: 450 mL
